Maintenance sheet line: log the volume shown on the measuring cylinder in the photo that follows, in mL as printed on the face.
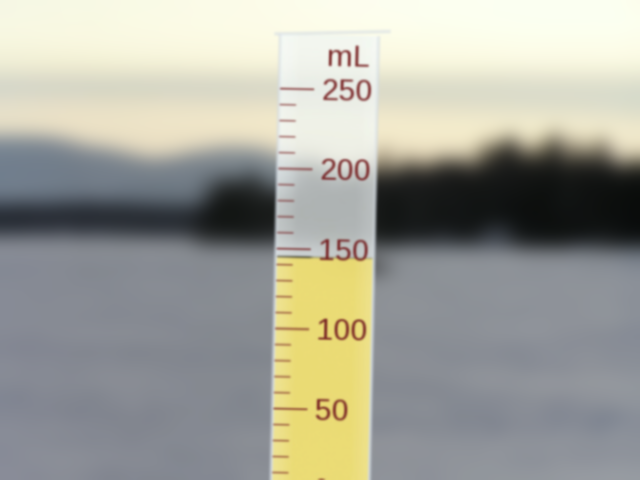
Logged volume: 145 mL
